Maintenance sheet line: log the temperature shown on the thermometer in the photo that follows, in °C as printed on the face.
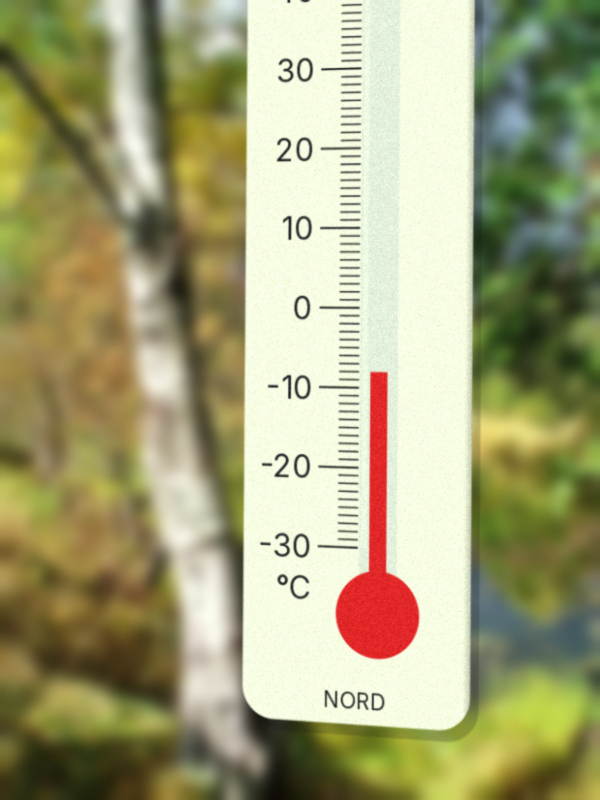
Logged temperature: -8 °C
